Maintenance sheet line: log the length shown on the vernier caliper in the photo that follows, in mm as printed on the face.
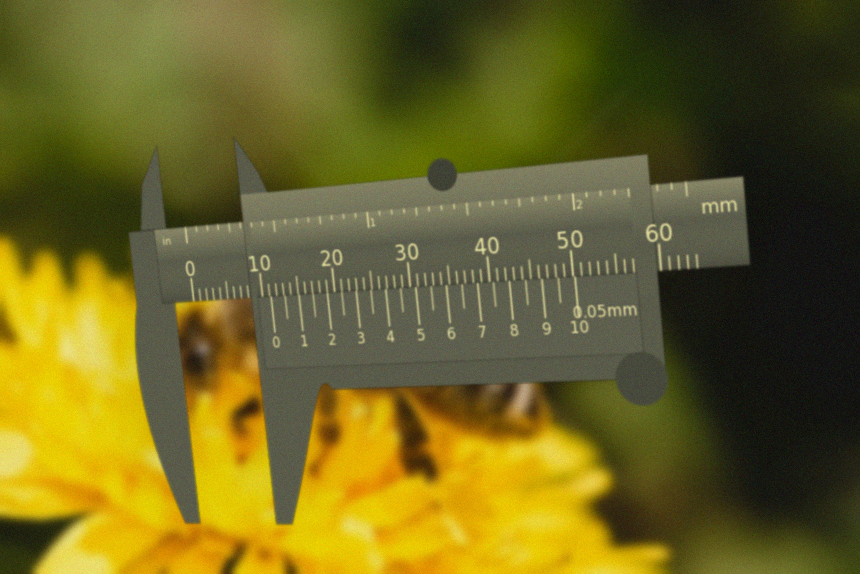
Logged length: 11.2 mm
